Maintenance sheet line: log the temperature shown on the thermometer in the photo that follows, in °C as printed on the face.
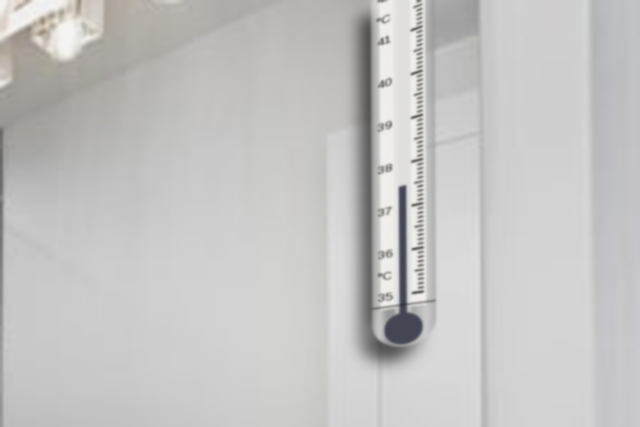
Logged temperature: 37.5 °C
